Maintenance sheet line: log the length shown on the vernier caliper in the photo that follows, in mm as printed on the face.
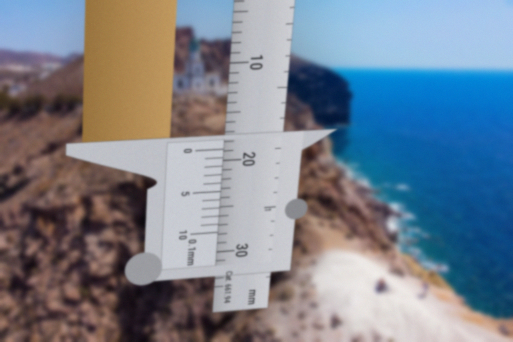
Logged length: 18.8 mm
